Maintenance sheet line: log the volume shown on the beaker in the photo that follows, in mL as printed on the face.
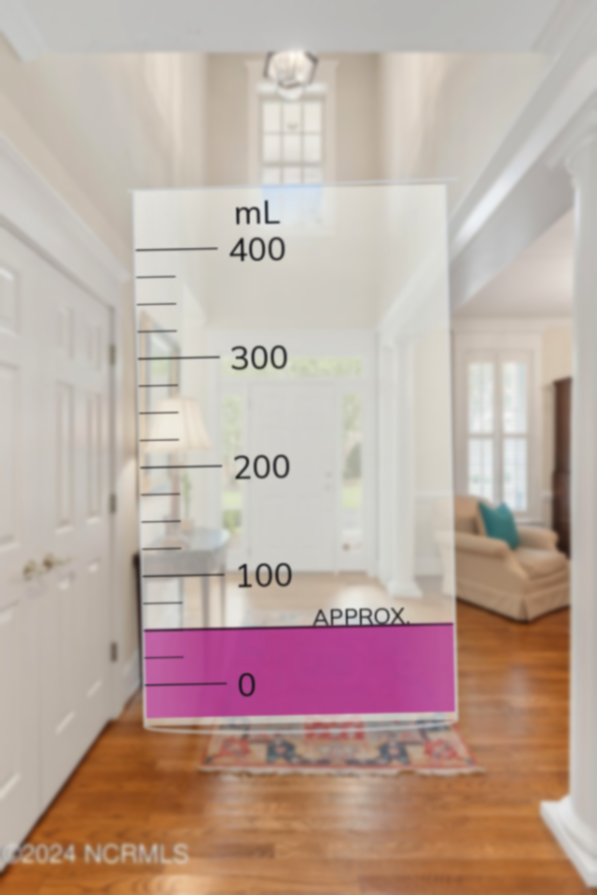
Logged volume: 50 mL
